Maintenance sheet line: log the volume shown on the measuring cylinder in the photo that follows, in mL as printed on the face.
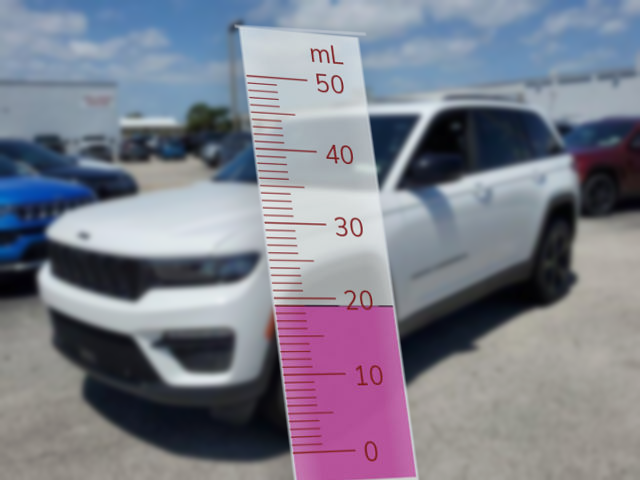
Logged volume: 19 mL
